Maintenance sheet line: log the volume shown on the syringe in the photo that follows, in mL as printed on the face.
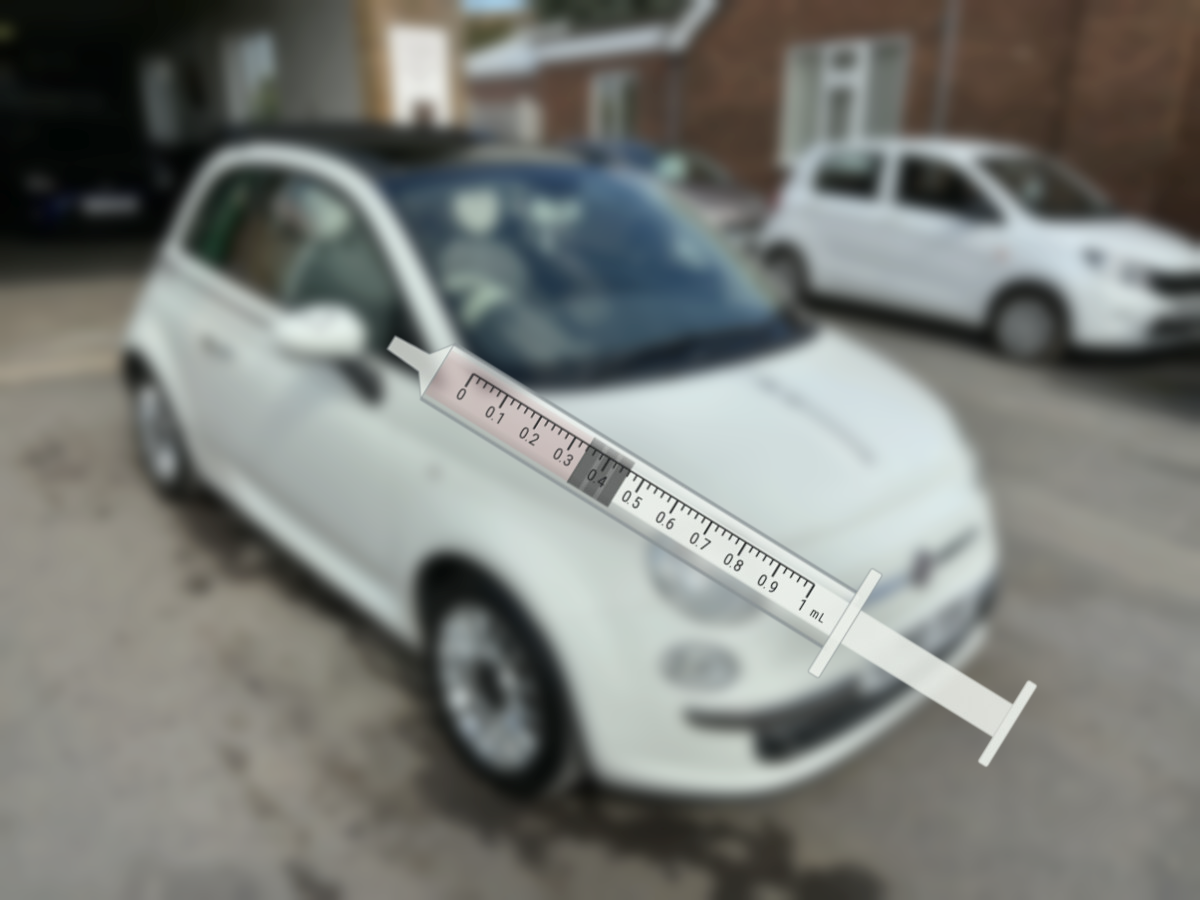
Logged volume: 0.34 mL
